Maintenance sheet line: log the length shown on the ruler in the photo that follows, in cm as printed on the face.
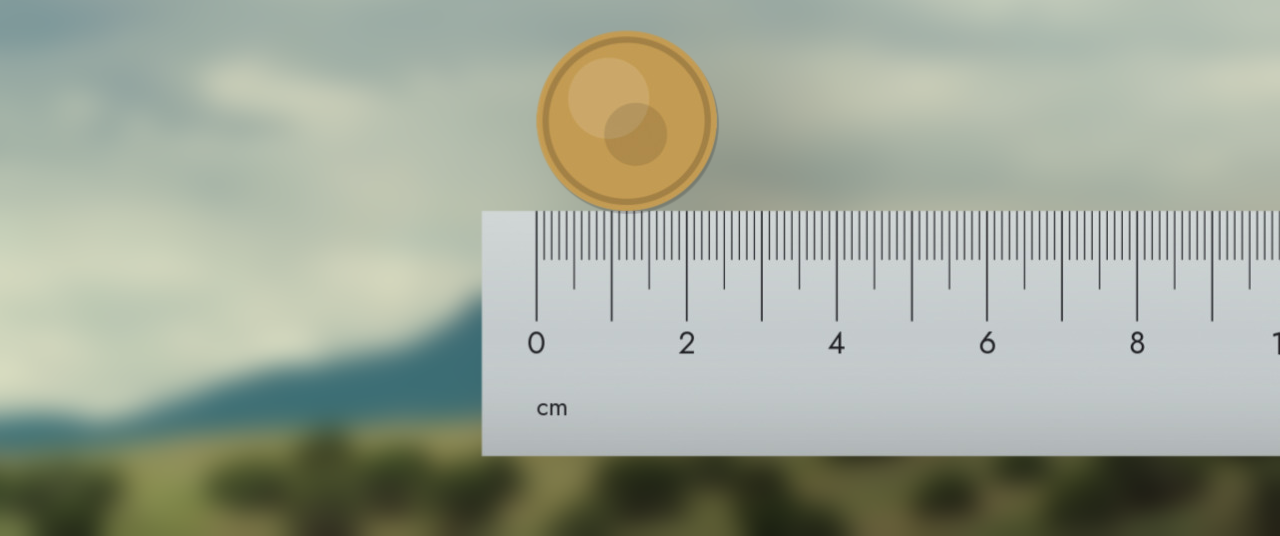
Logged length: 2.4 cm
